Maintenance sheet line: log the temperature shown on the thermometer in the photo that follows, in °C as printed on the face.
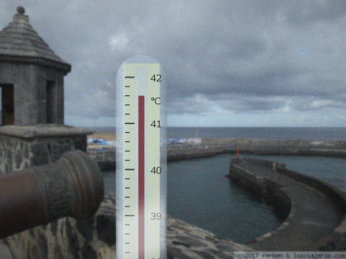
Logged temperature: 41.6 °C
